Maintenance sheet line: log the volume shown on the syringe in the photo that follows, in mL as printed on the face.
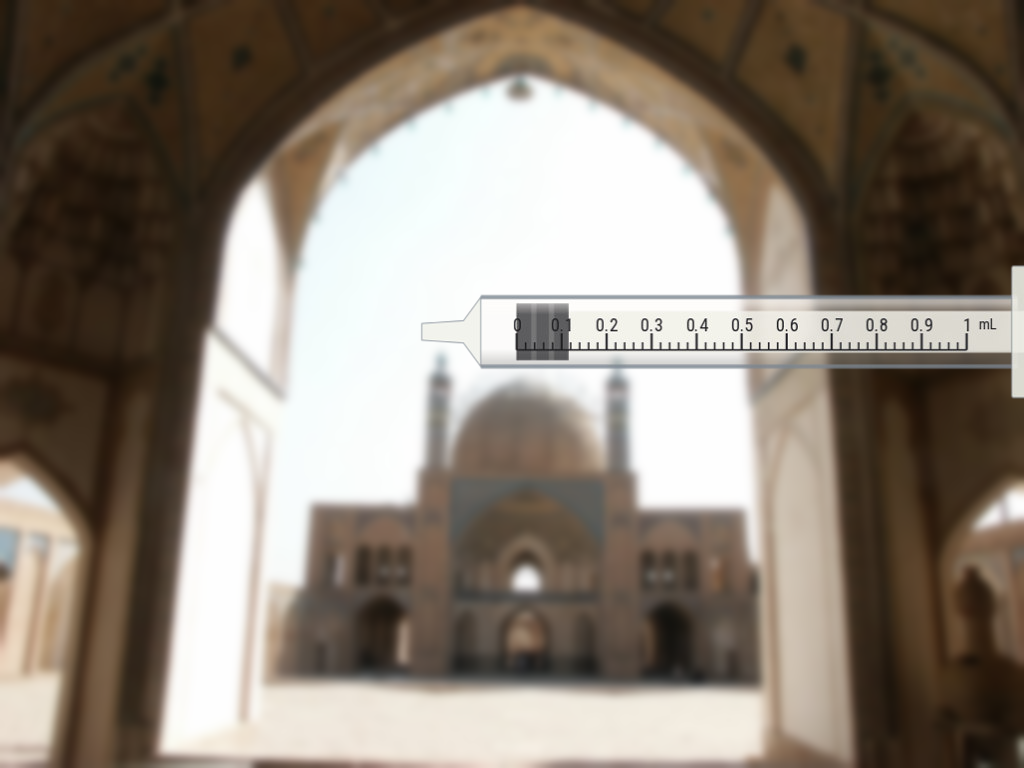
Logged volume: 0 mL
